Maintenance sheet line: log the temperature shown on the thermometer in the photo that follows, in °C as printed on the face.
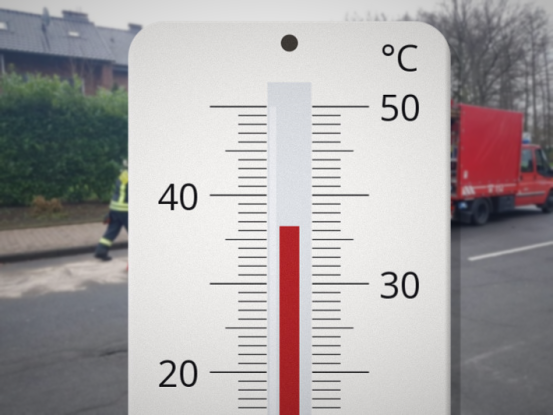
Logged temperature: 36.5 °C
